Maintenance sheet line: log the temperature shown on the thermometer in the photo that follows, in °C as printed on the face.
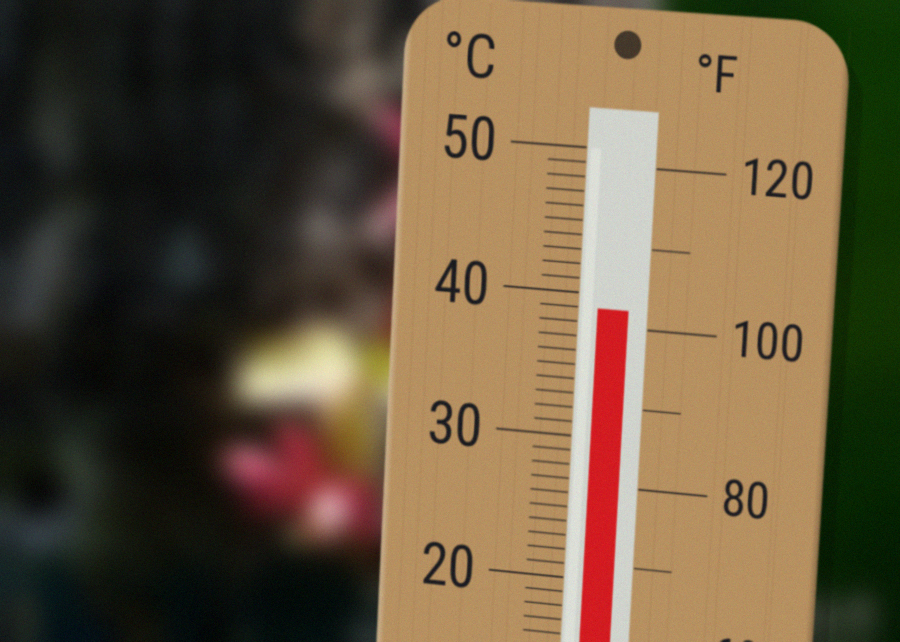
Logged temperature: 39 °C
